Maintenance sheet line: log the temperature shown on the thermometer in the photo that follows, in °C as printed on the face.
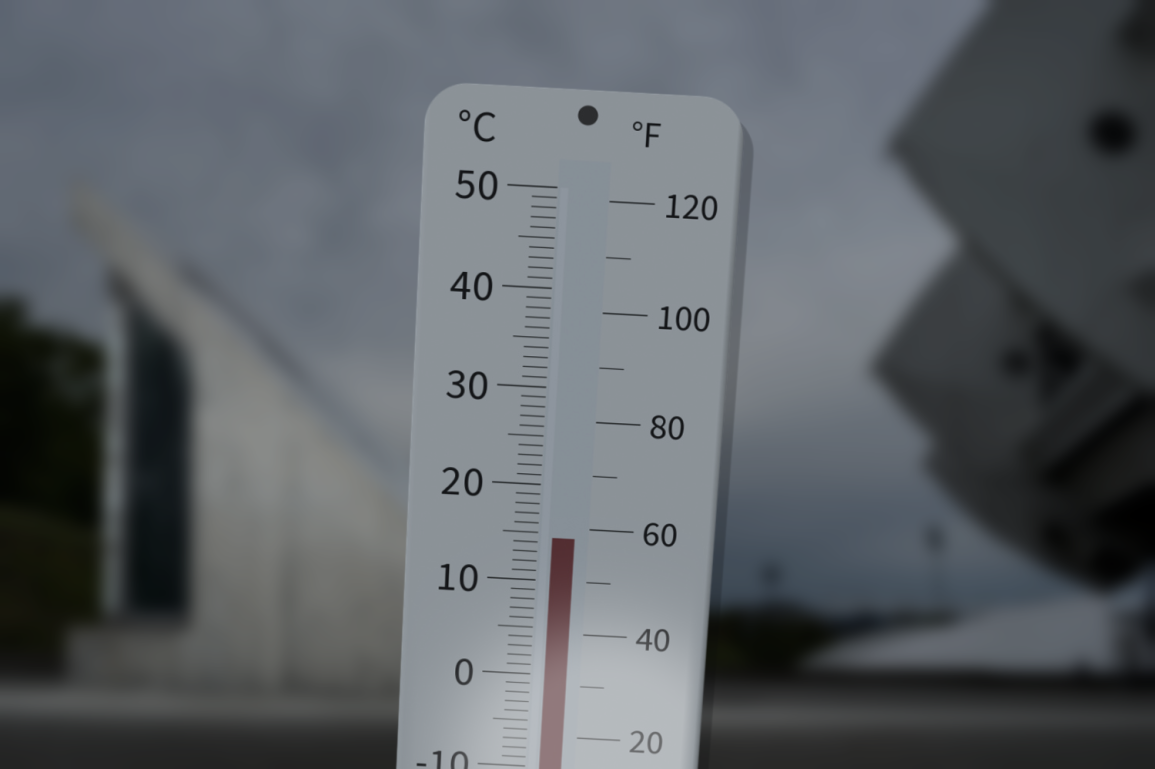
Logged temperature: 14.5 °C
